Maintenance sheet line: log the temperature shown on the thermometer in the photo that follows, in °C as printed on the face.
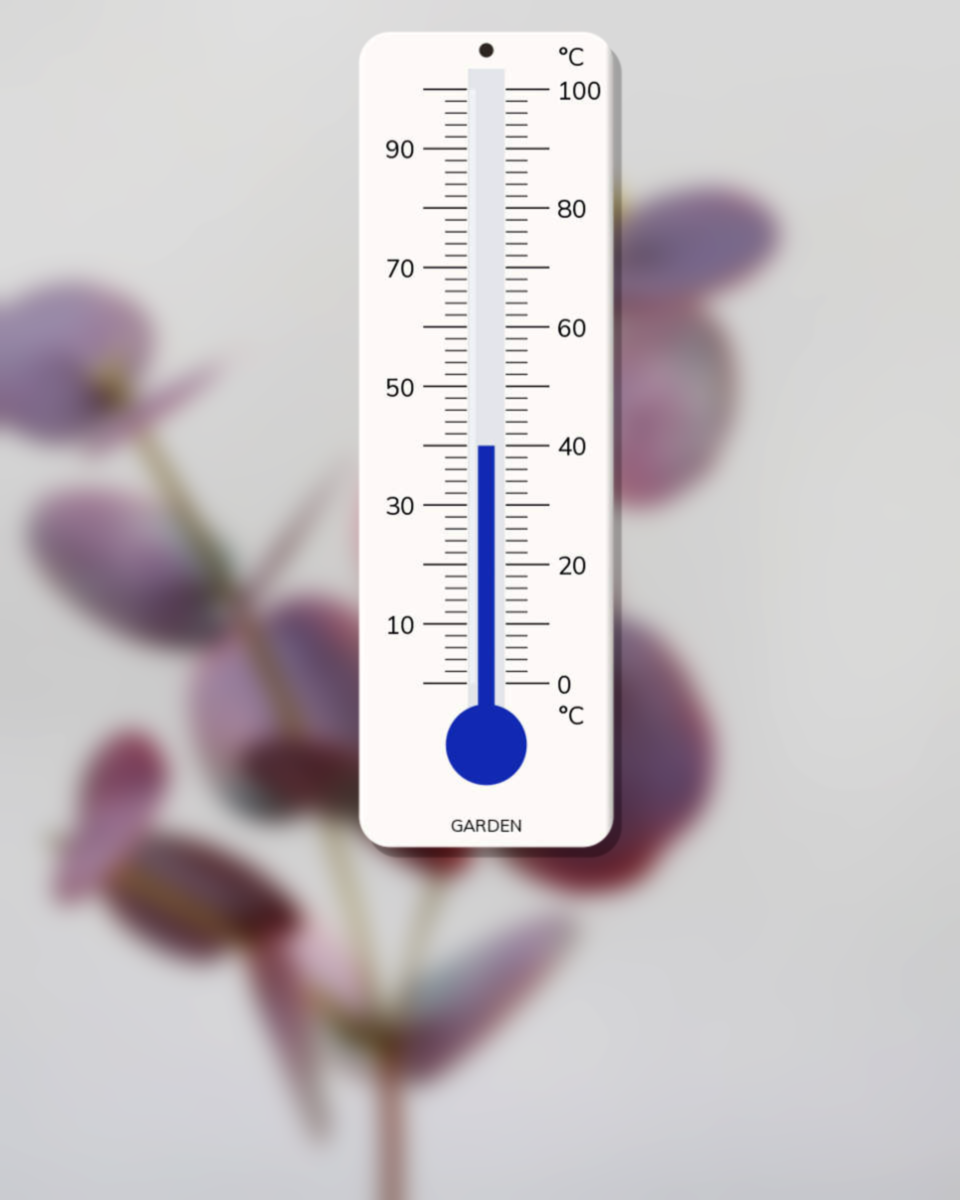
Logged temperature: 40 °C
